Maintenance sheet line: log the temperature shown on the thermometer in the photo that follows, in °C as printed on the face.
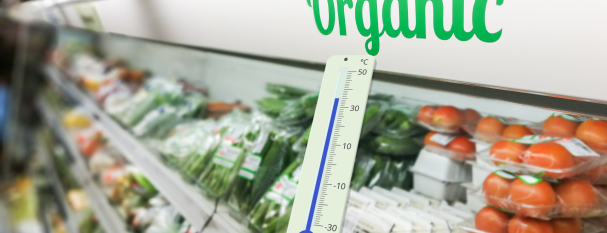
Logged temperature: 35 °C
